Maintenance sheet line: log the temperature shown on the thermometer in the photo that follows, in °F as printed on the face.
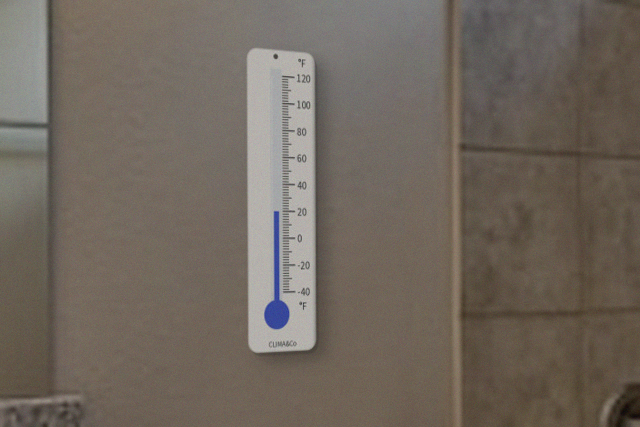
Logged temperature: 20 °F
